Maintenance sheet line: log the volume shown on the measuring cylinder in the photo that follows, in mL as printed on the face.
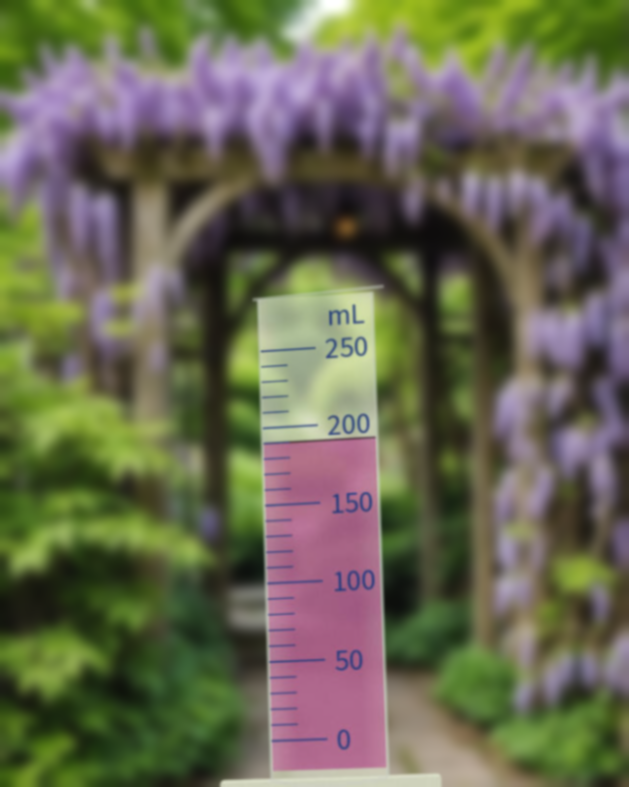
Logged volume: 190 mL
